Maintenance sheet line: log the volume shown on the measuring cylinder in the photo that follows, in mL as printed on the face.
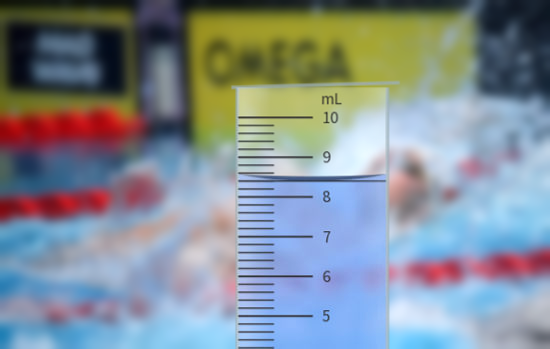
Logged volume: 8.4 mL
